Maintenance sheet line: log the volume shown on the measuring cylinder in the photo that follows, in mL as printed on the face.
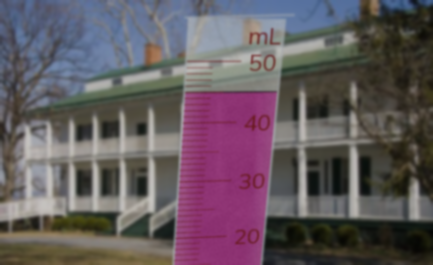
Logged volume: 45 mL
